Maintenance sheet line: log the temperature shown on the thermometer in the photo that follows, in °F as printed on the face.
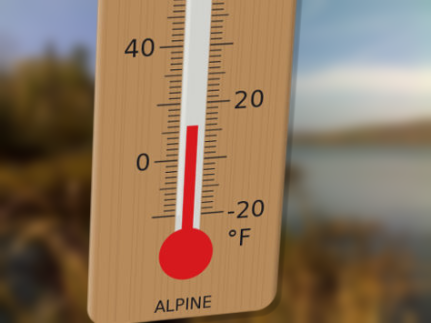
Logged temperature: 12 °F
